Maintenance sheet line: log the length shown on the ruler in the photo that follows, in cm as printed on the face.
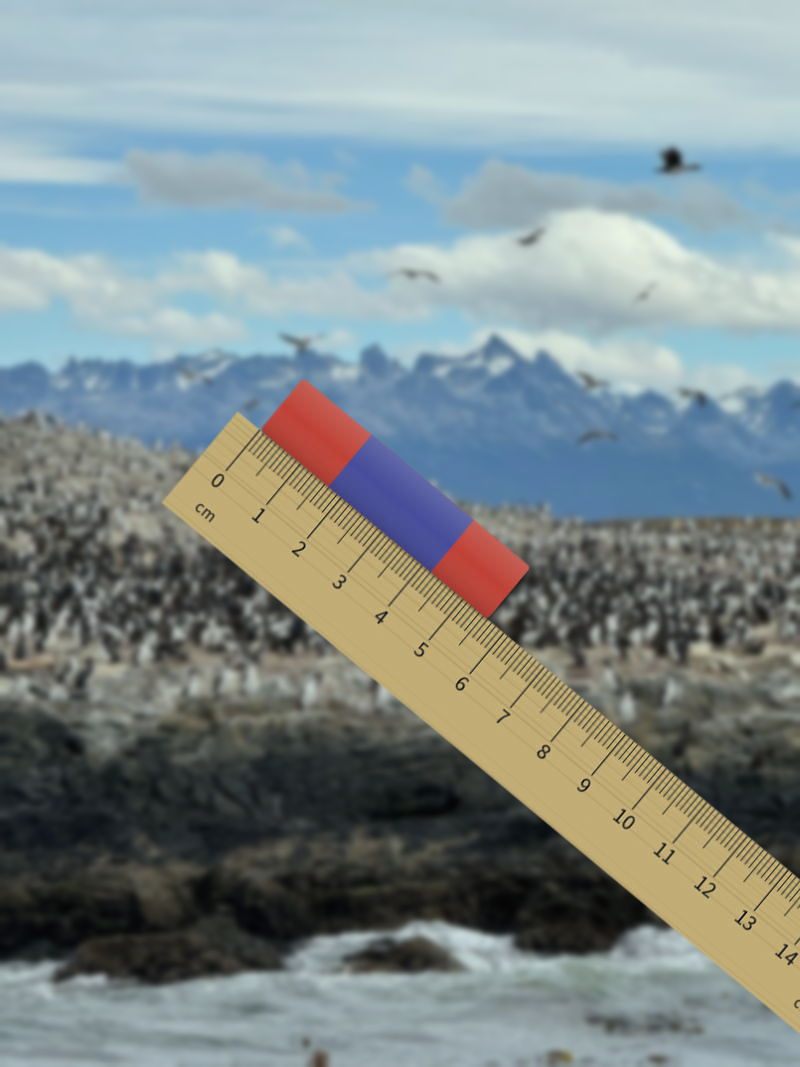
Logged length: 5.6 cm
